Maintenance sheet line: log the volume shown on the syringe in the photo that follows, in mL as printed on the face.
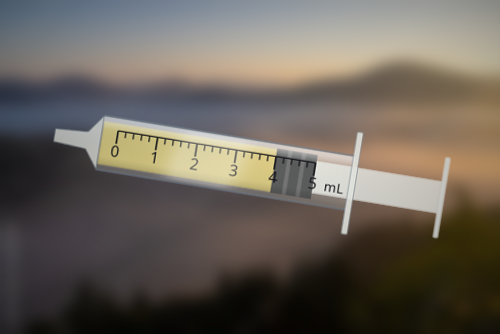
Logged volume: 4 mL
